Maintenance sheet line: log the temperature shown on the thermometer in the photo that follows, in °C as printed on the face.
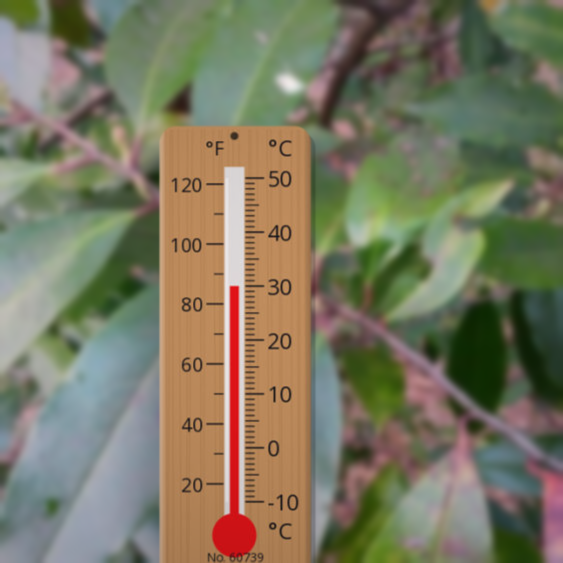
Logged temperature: 30 °C
